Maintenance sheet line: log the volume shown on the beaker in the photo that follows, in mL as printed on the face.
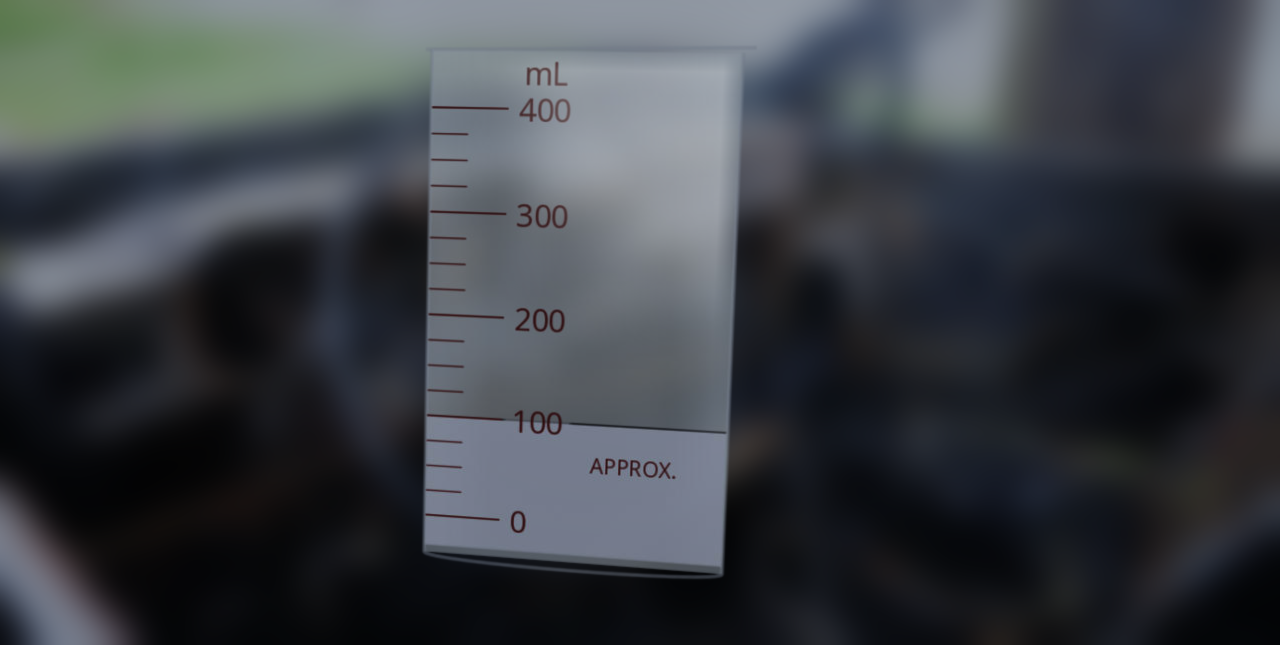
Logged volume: 100 mL
